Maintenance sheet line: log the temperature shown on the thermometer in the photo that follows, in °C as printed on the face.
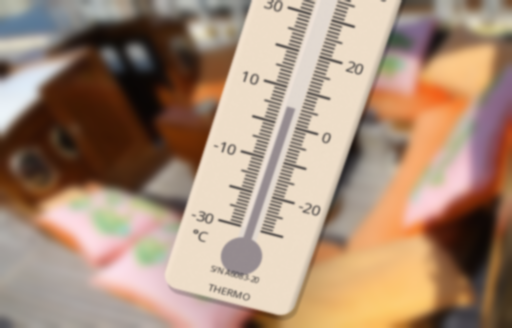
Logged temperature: 5 °C
